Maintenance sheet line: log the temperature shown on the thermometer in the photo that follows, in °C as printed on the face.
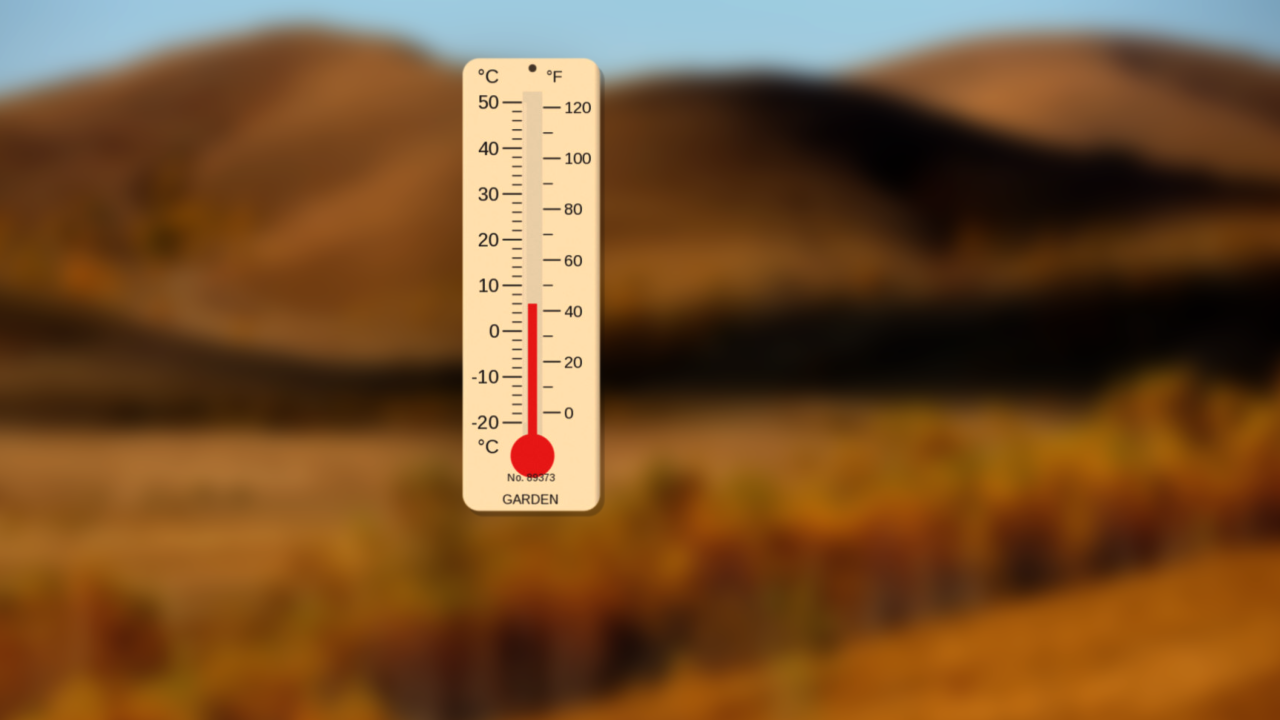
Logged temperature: 6 °C
